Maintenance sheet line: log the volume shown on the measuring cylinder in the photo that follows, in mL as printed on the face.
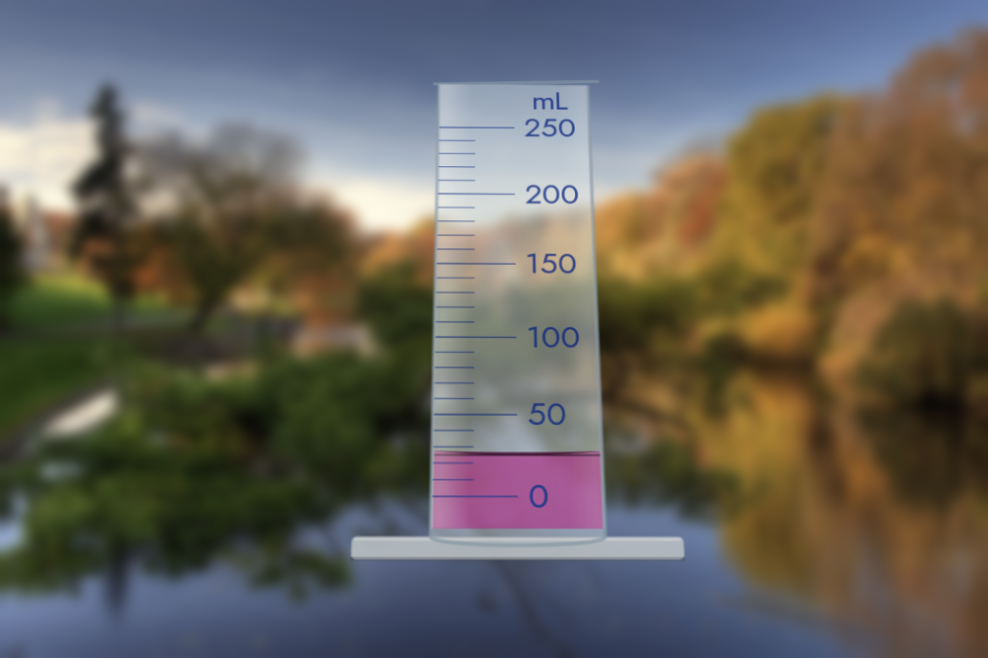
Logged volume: 25 mL
